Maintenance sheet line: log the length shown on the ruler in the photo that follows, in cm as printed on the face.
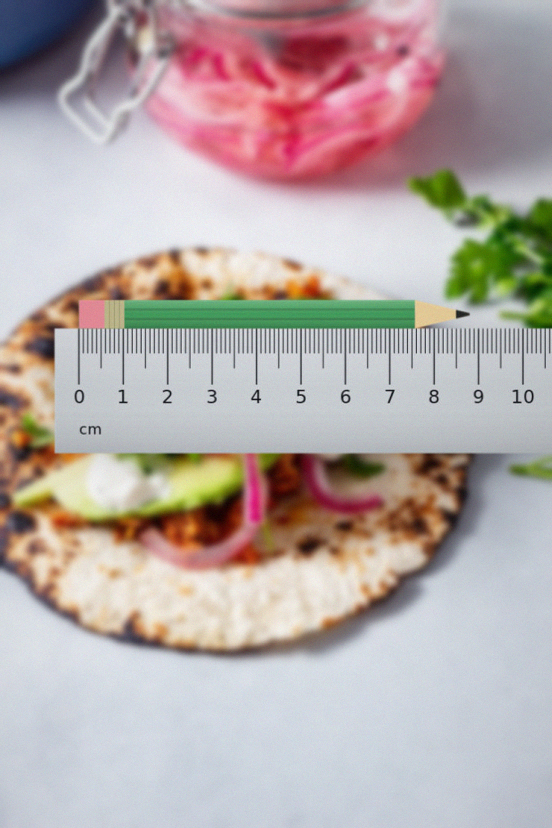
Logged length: 8.8 cm
